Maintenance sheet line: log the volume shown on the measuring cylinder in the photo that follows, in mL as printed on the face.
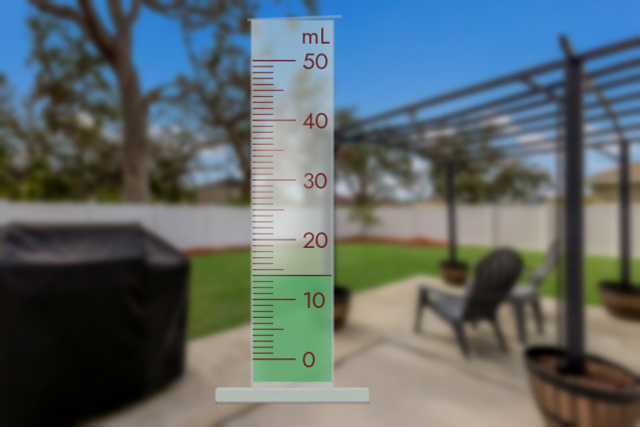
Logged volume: 14 mL
